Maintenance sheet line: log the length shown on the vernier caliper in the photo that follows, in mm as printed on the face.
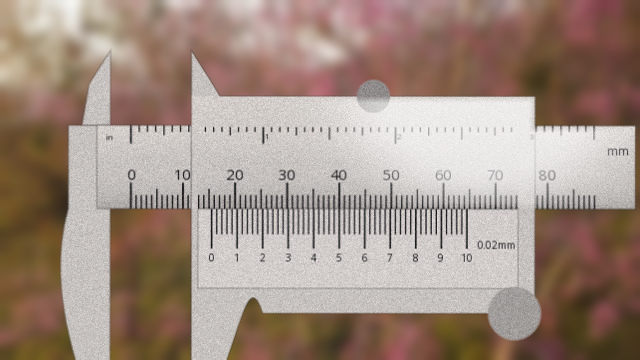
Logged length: 15.5 mm
